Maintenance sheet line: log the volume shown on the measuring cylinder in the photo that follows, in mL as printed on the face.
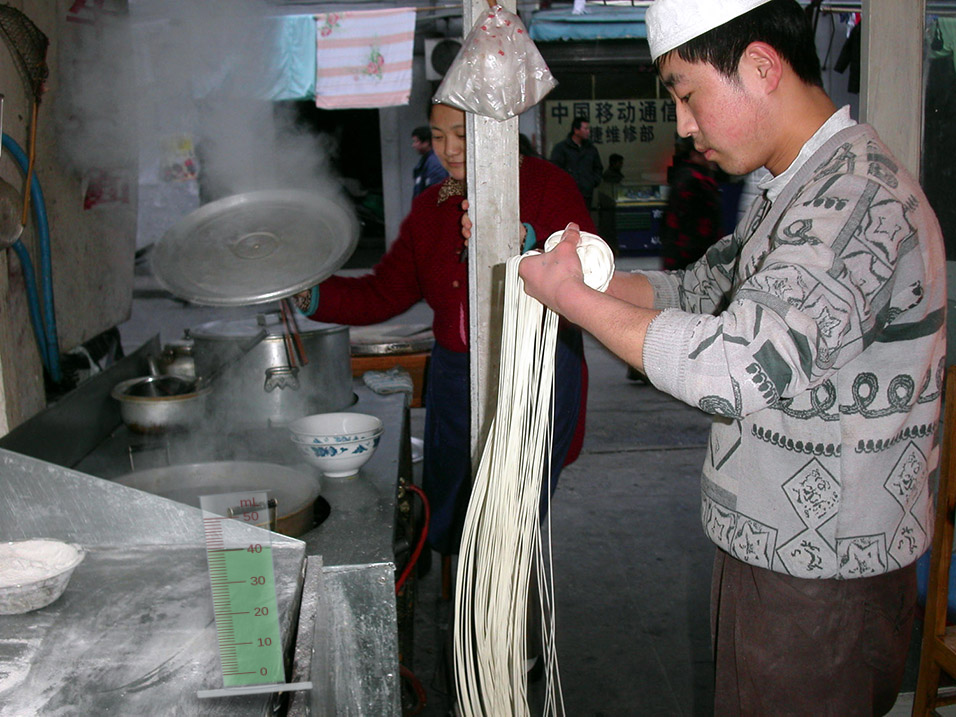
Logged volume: 40 mL
